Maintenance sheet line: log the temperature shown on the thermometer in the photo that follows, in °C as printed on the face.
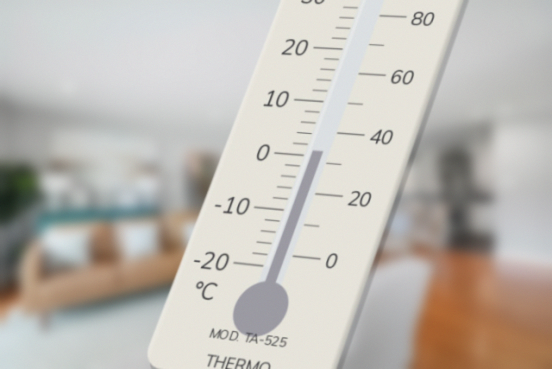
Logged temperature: 1 °C
